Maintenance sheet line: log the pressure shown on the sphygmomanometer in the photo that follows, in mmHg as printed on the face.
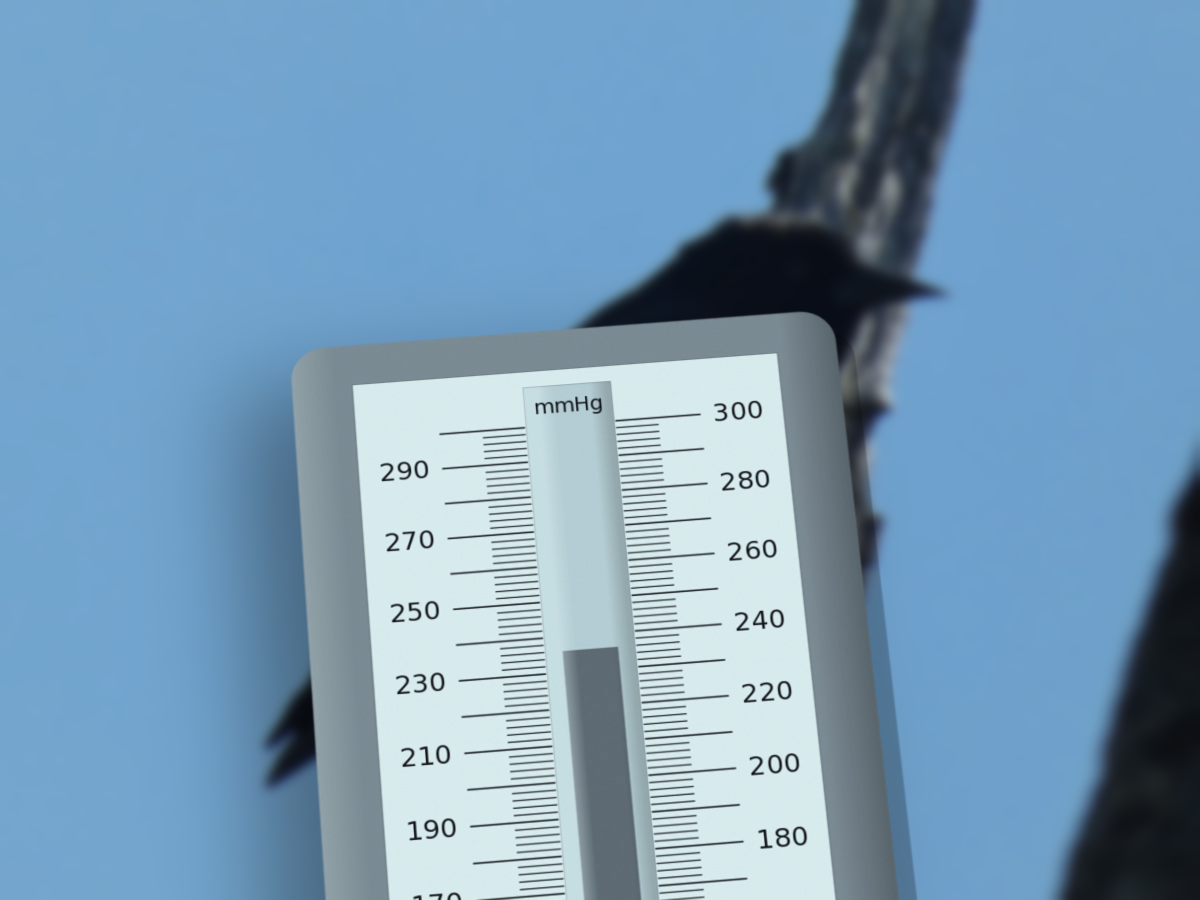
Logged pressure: 236 mmHg
